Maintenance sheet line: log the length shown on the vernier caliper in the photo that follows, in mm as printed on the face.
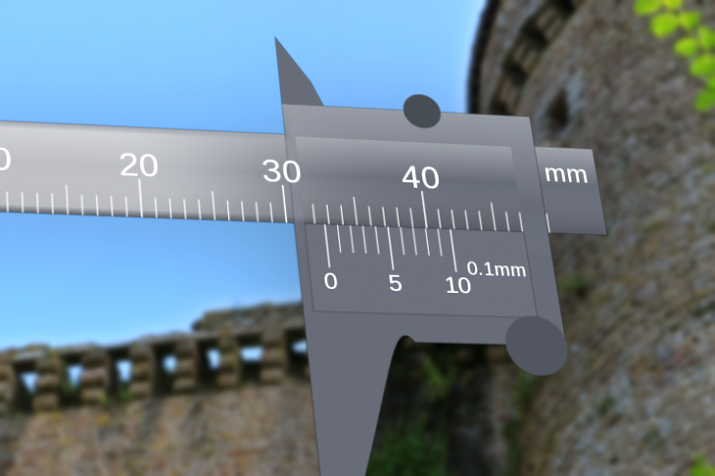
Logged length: 32.7 mm
